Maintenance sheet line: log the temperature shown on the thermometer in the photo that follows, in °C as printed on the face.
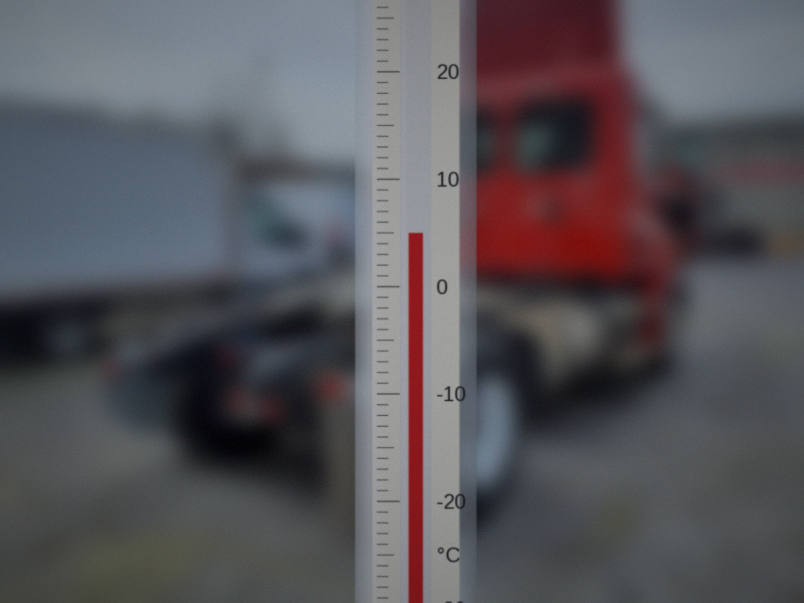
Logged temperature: 5 °C
